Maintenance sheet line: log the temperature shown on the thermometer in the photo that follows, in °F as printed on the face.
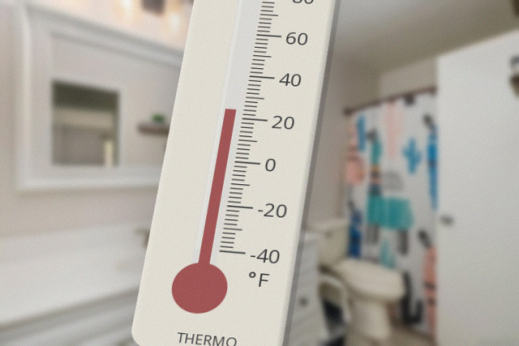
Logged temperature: 24 °F
